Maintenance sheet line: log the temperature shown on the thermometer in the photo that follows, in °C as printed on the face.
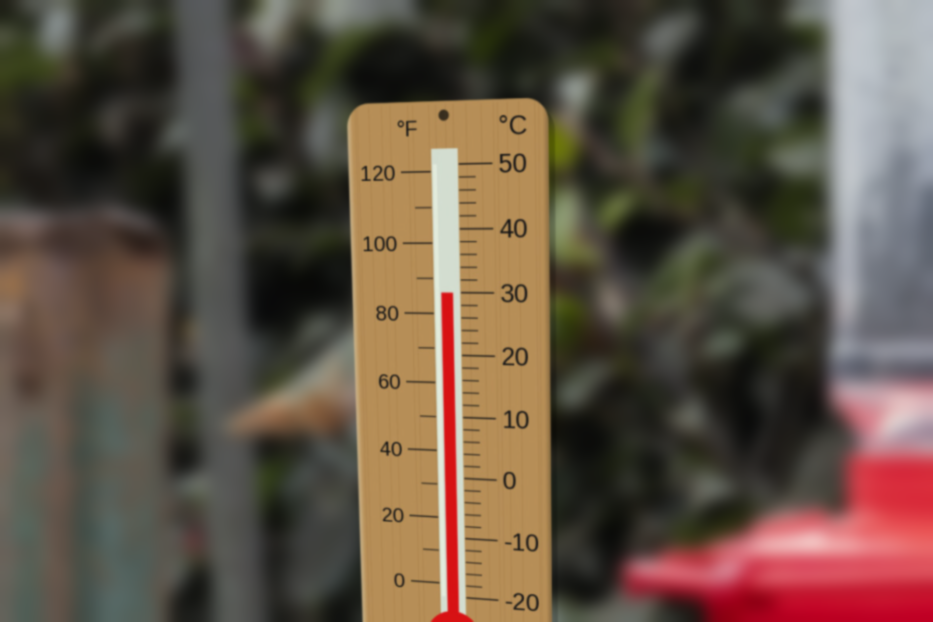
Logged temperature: 30 °C
